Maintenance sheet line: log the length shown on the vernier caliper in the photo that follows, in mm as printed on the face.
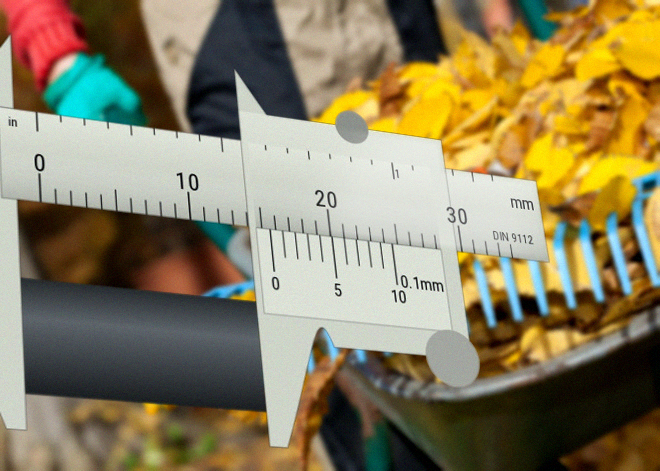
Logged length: 15.6 mm
